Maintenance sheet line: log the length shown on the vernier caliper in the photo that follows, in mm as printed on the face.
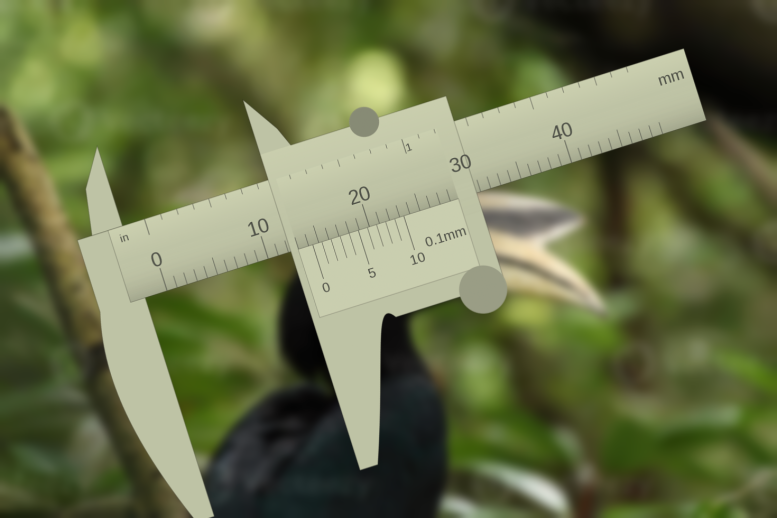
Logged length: 14.4 mm
